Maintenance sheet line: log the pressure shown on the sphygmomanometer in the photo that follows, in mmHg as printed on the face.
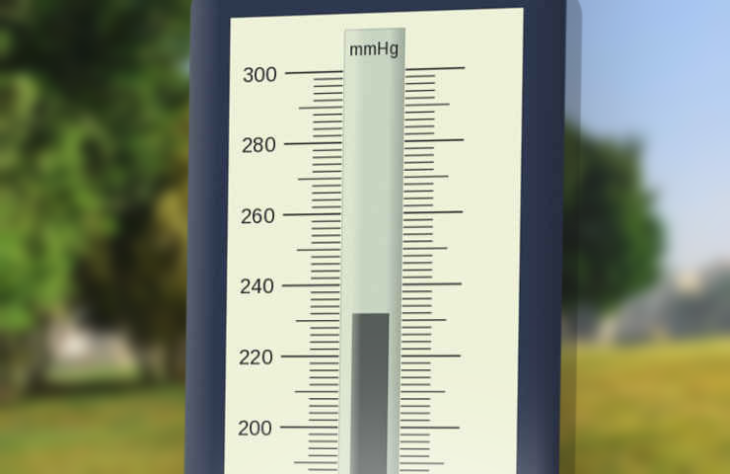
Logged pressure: 232 mmHg
